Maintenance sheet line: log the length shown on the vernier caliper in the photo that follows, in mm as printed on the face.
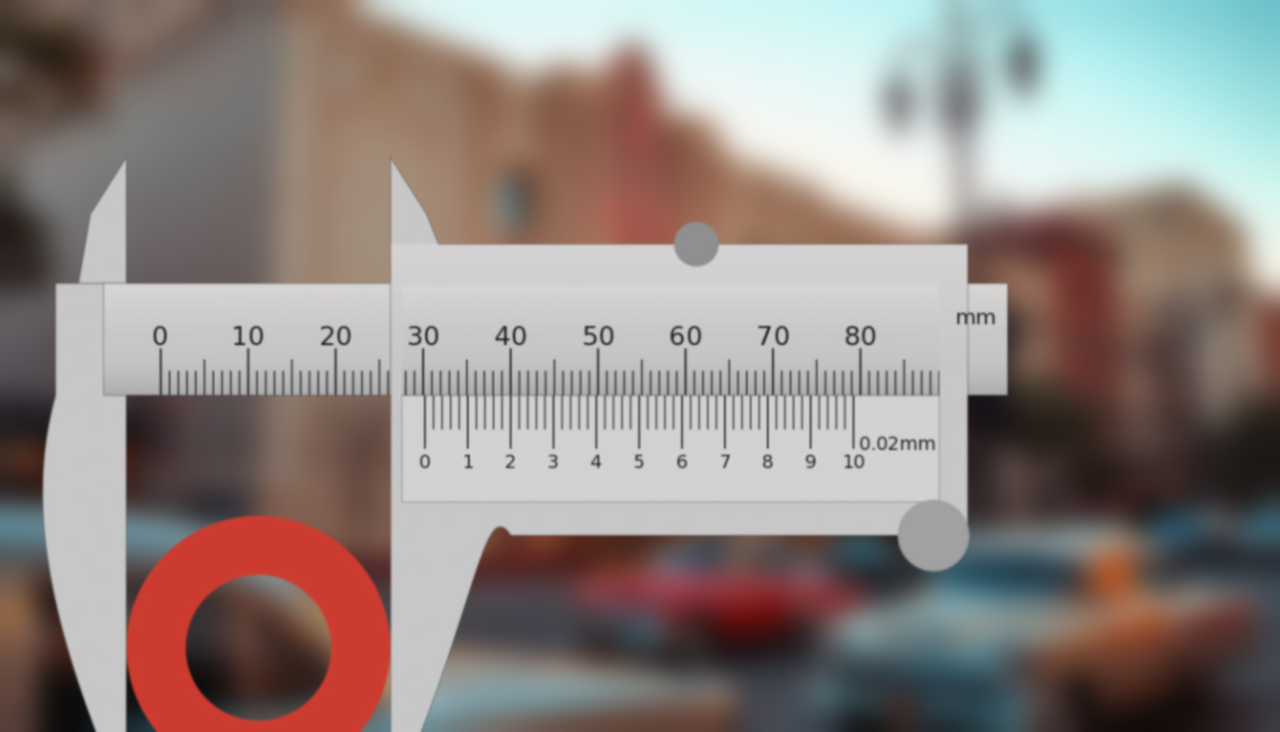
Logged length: 30.2 mm
